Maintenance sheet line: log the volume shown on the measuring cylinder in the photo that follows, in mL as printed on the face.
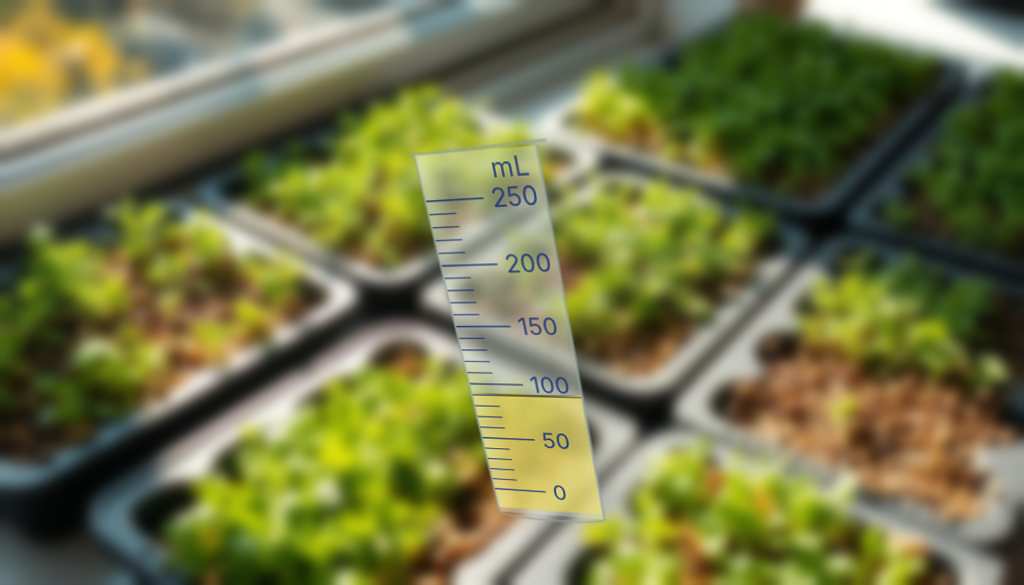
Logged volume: 90 mL
